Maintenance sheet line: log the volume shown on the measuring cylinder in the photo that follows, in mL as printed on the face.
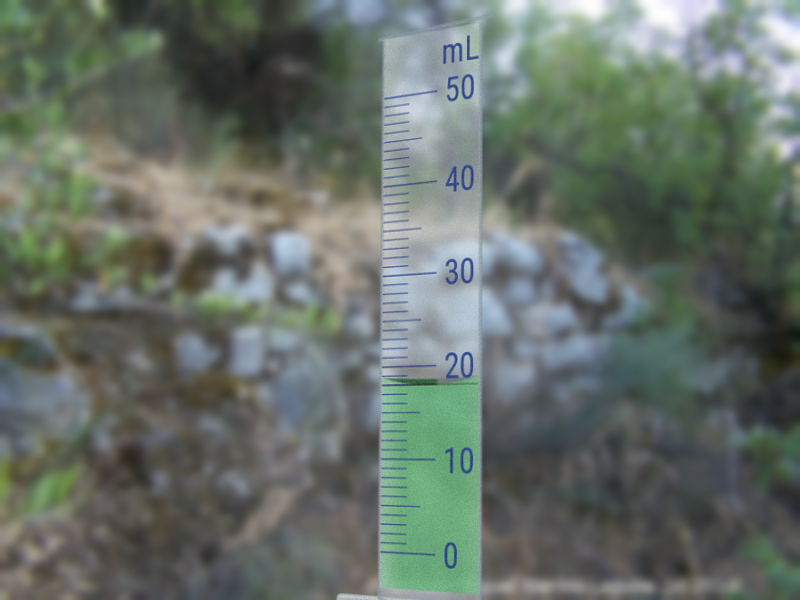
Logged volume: 18 mL
